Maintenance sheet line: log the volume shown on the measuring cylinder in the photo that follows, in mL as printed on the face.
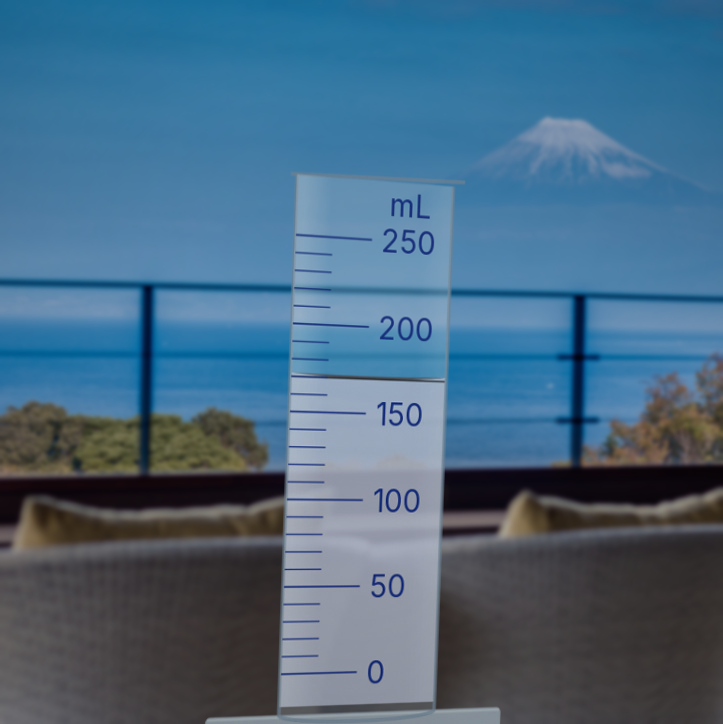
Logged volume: 170 mL
